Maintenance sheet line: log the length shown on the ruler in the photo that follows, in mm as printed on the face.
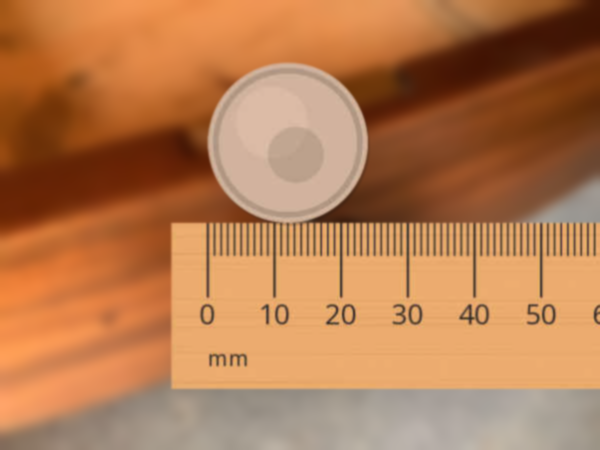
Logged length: 24 mm
